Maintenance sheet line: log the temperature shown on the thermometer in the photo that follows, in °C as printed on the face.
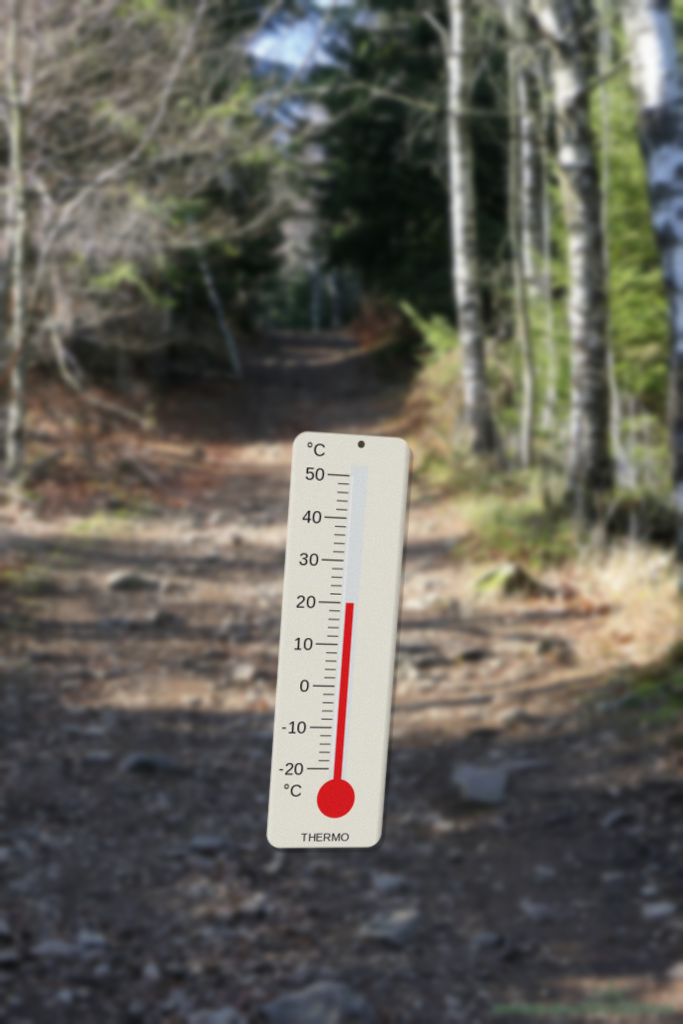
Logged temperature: 20 °C
